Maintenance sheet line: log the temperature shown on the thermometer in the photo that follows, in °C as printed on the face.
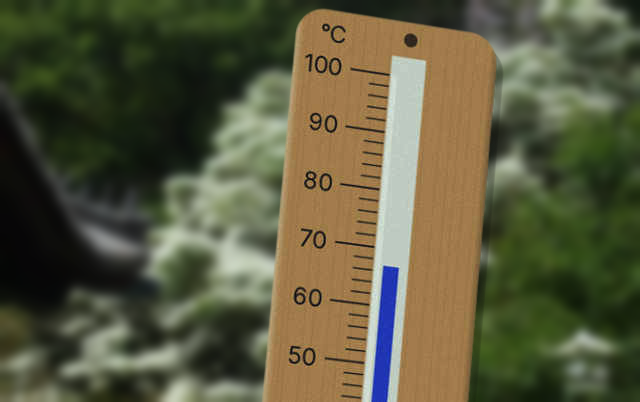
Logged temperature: 67 °C
